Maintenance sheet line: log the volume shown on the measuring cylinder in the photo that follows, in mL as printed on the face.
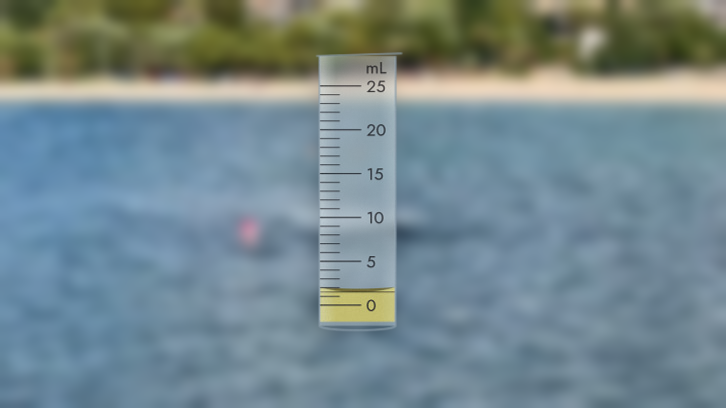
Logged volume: 1.5 mL
